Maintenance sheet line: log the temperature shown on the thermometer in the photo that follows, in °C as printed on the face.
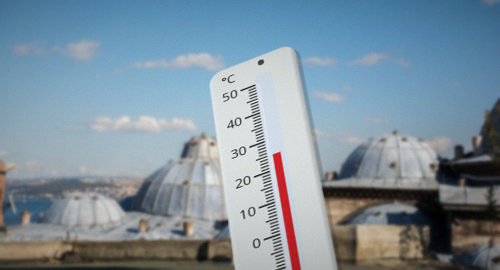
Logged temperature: 25 °C
